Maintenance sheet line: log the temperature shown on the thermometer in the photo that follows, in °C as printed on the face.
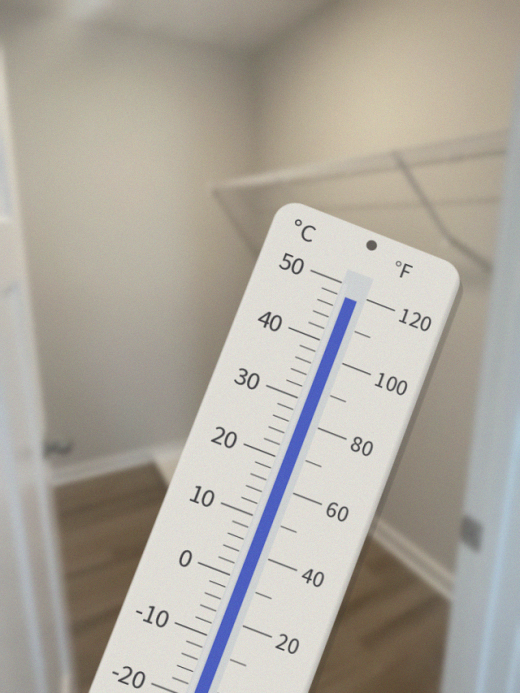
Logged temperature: 48 °C
